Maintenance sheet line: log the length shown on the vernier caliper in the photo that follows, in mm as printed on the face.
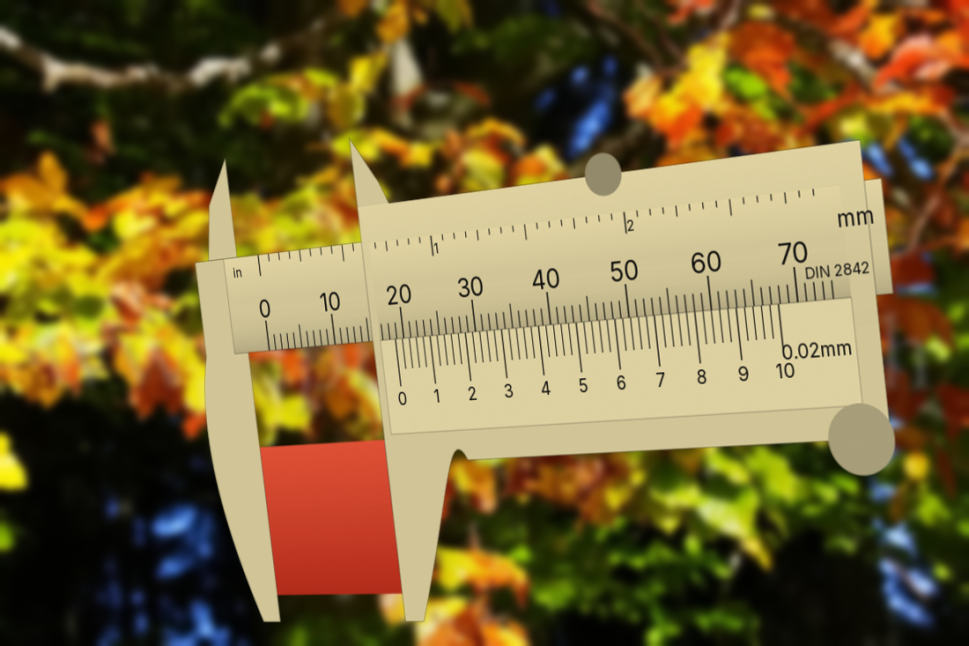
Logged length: 18.8 mm
